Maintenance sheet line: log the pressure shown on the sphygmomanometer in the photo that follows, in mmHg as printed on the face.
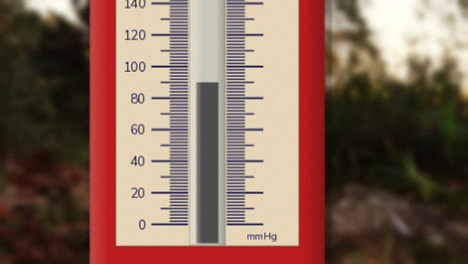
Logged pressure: 90 mmHg
